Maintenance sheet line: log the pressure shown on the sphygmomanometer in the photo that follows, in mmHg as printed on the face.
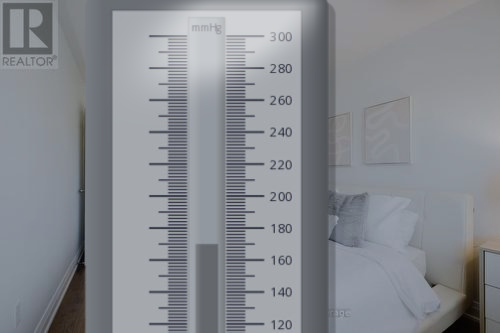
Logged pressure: 170 mmHg
